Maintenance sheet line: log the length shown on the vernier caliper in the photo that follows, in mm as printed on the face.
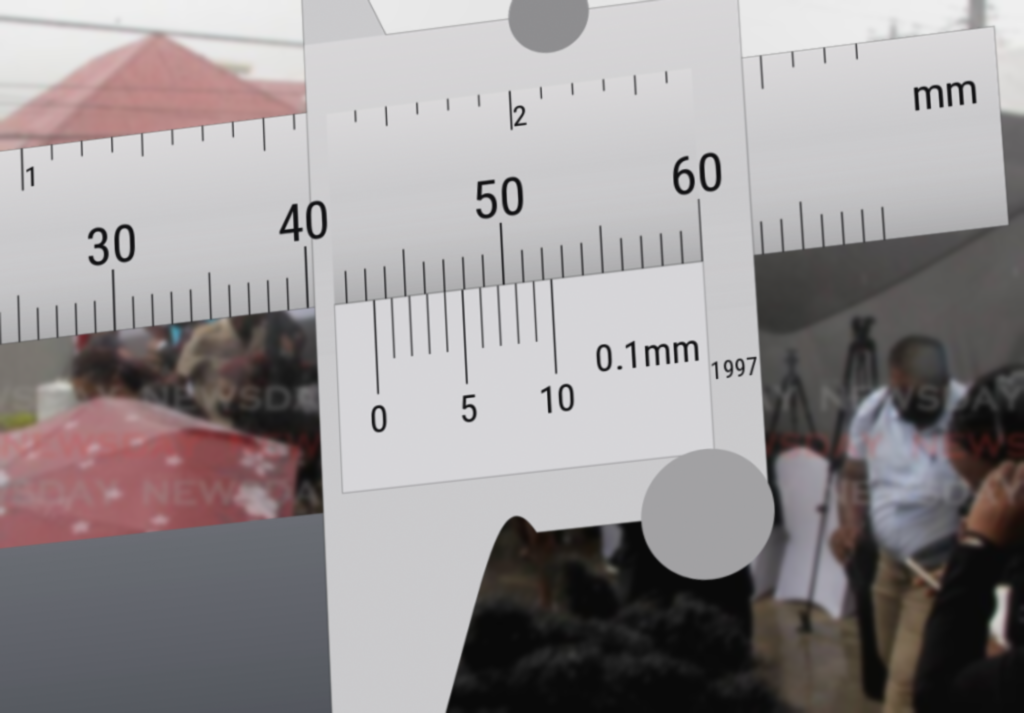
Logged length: 43.4 mm
